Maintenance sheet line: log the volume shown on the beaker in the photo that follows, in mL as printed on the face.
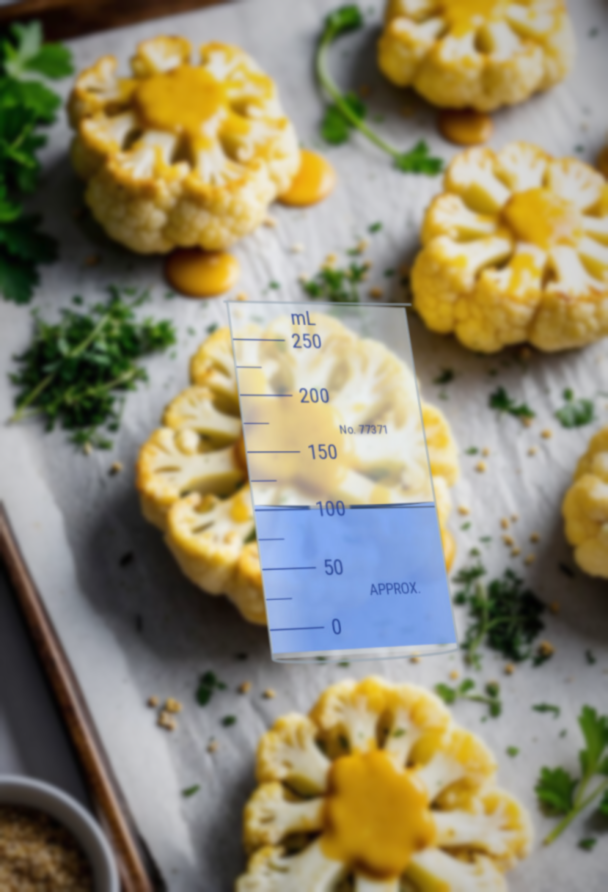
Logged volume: 100 mL
